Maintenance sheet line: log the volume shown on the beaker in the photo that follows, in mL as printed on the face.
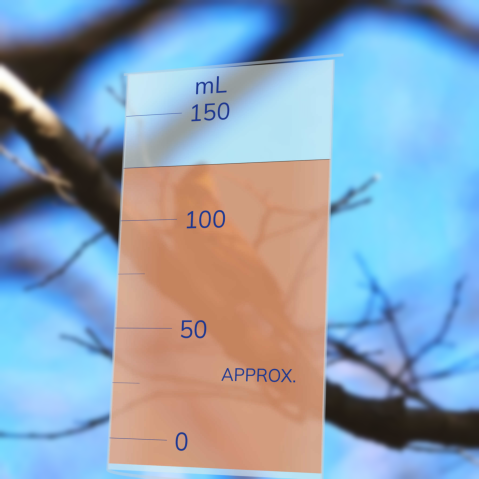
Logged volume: 125 mL
